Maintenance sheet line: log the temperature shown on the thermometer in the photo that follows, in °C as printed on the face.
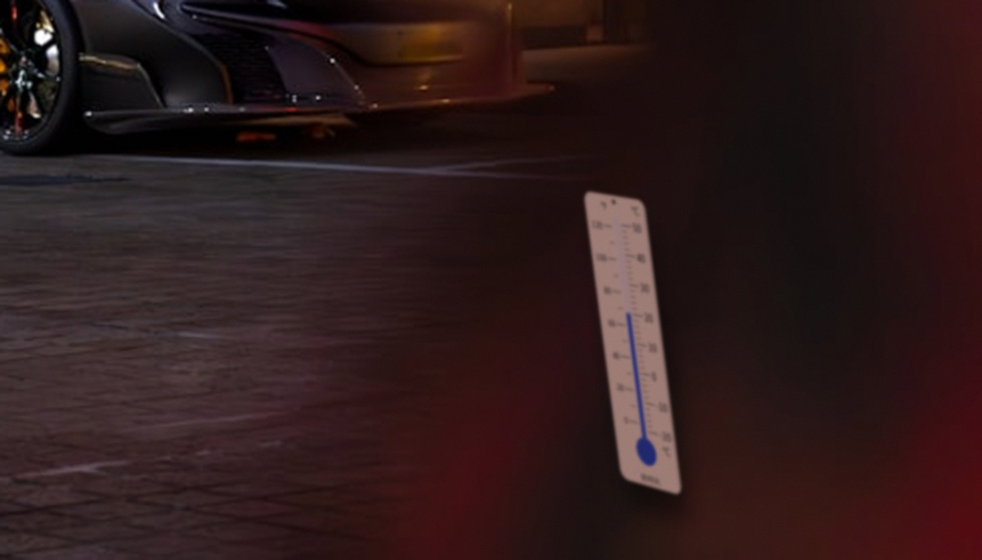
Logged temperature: 20 °C
